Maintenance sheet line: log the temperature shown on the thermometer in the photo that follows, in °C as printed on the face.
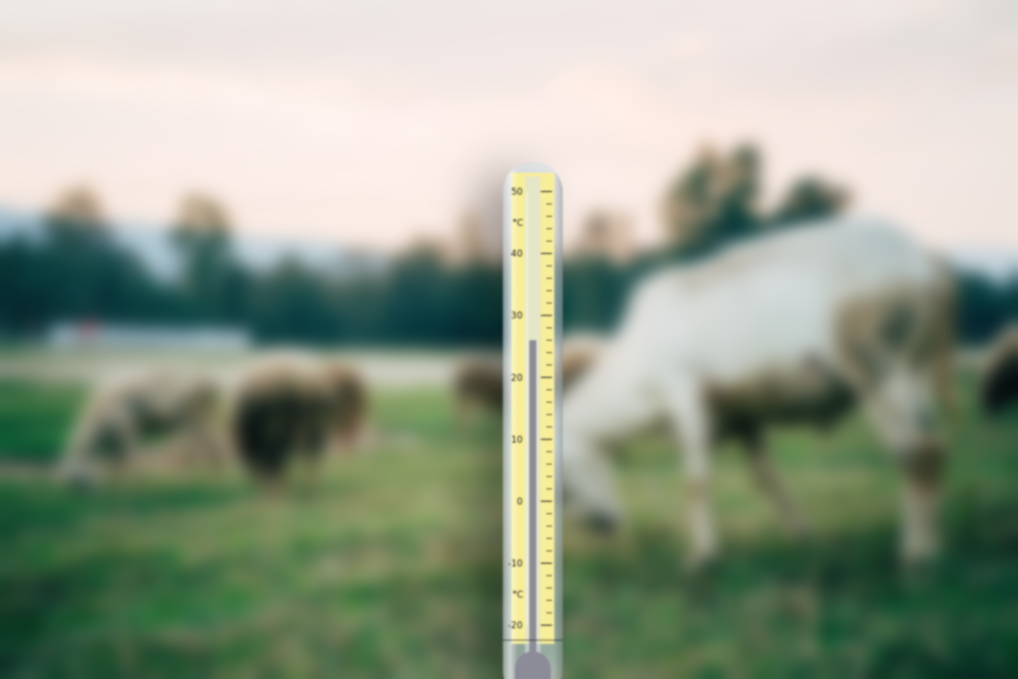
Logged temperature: 26 °C
